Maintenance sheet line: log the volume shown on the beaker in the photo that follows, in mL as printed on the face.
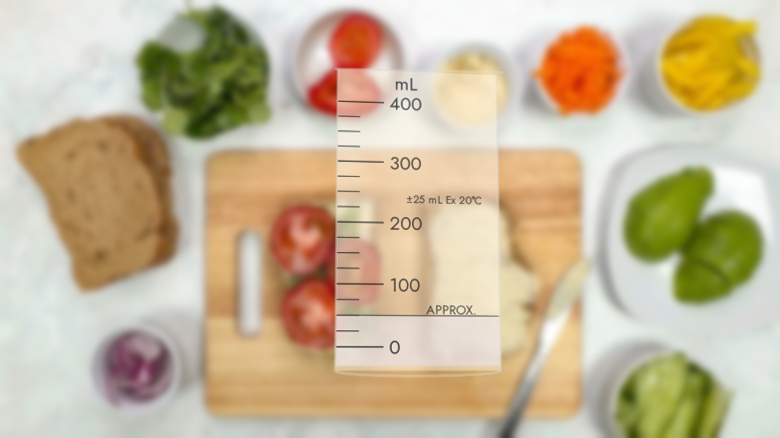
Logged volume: 50 mL
